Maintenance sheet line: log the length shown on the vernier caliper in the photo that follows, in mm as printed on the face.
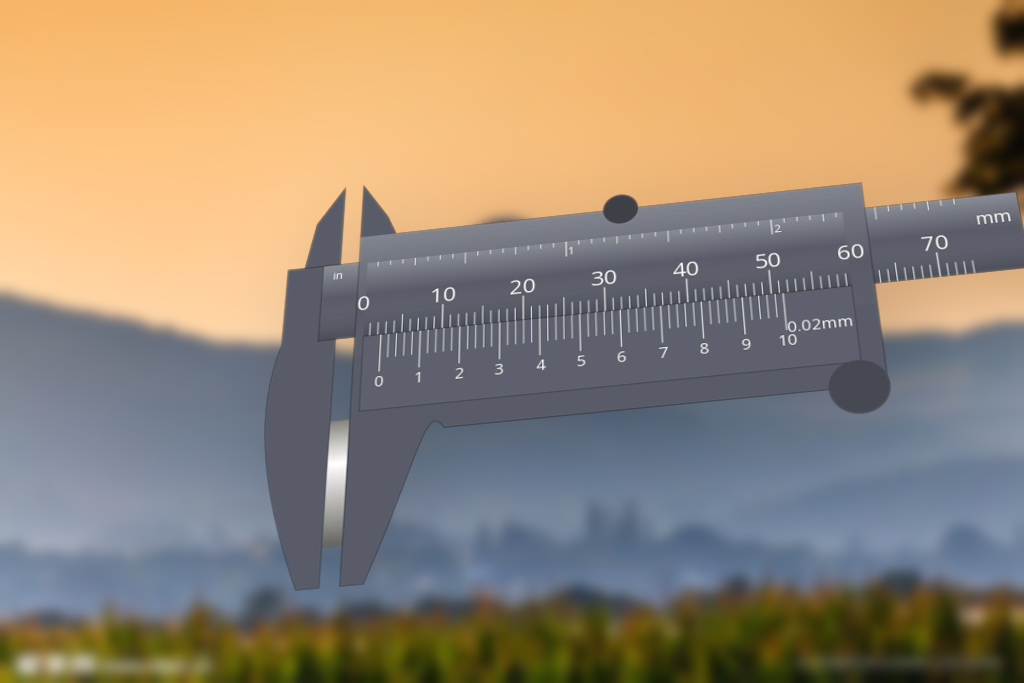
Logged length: 2.4 mm
